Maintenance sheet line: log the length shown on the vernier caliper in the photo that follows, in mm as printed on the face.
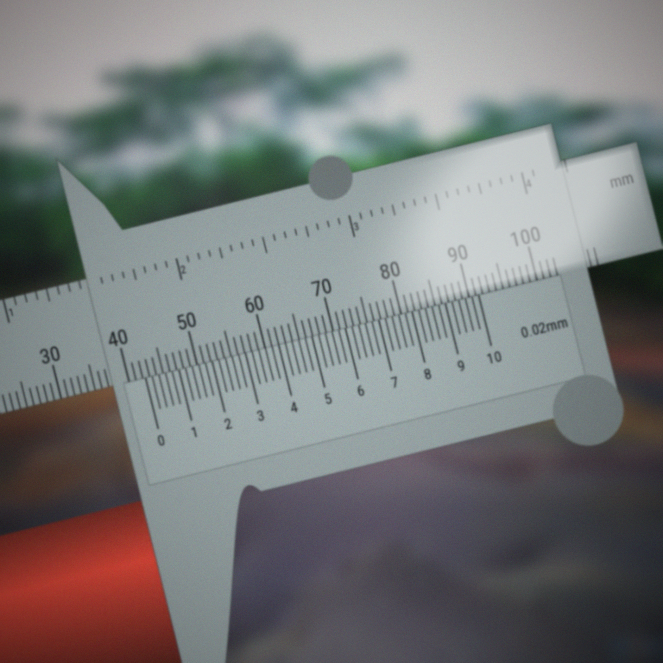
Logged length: 42.4 mm
